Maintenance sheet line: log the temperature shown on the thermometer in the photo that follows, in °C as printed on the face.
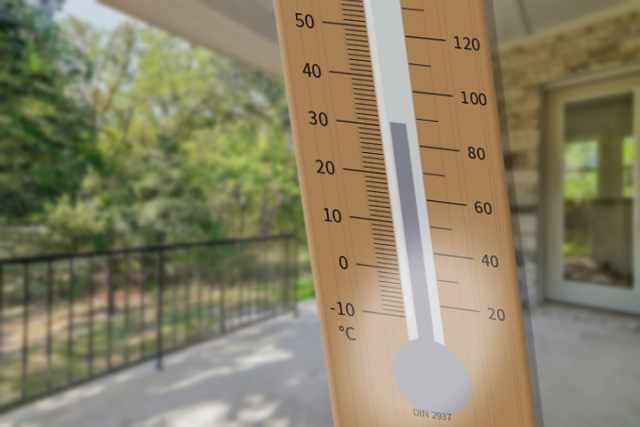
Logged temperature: 31 °C
